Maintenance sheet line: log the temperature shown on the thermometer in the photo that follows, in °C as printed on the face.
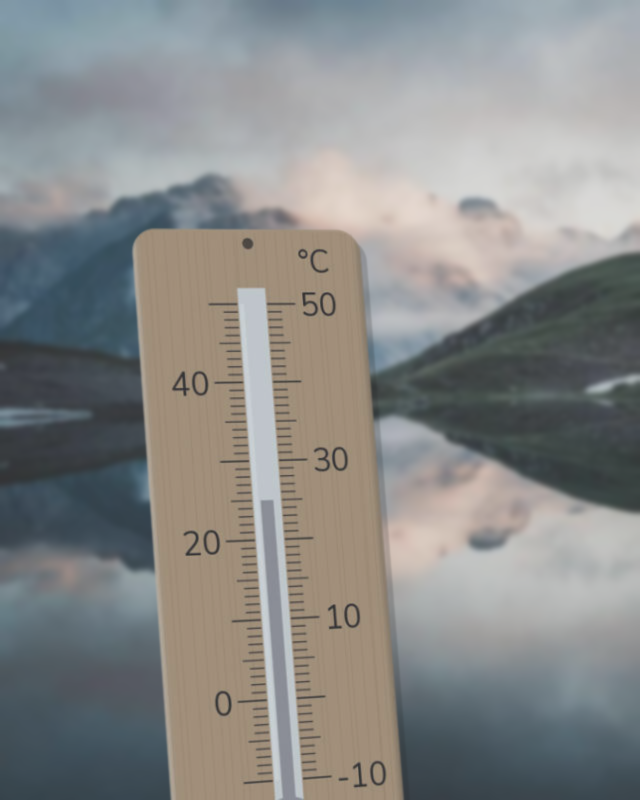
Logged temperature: 25 °C
